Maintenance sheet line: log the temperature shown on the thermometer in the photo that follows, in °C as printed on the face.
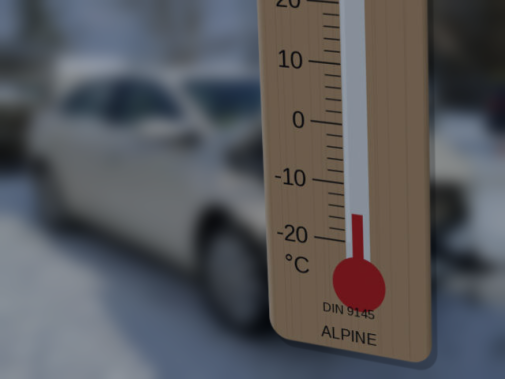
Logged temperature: -15 °C
